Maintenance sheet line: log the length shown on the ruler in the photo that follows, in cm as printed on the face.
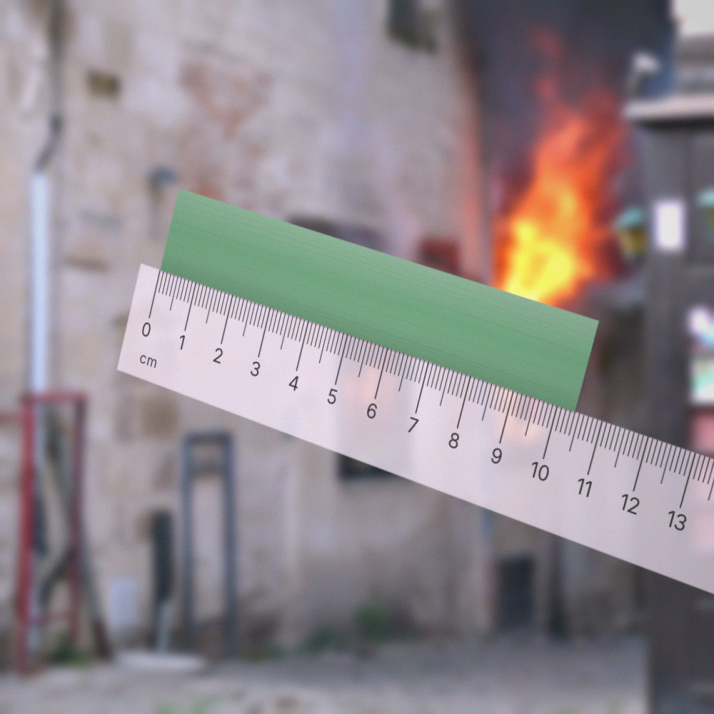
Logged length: 10.4 cm
